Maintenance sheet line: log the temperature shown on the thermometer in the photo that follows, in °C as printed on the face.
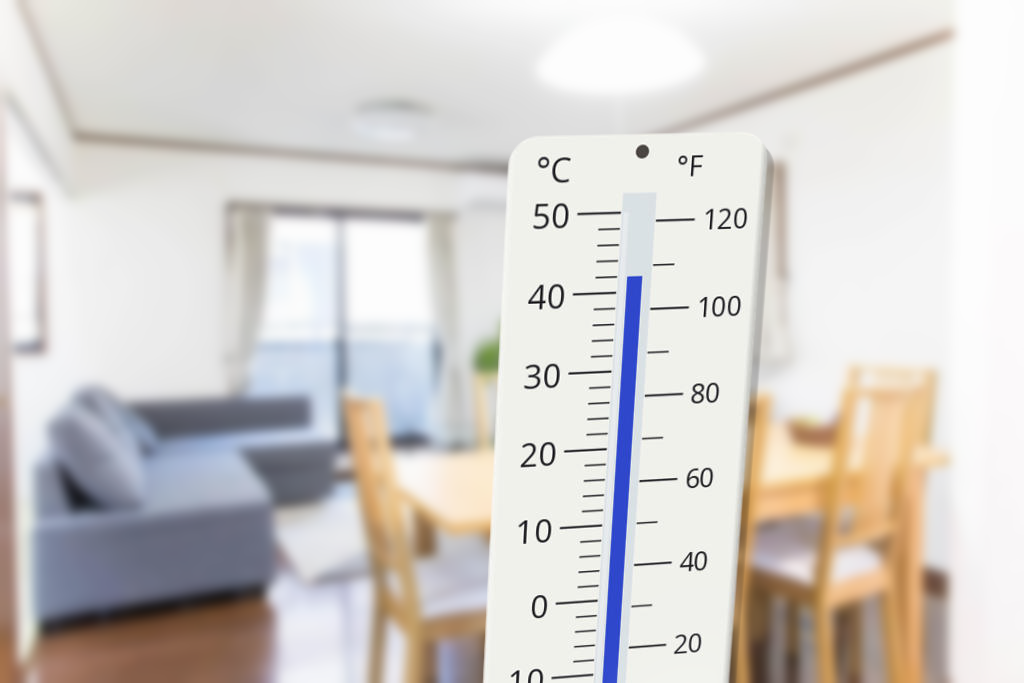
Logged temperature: 42 °C
